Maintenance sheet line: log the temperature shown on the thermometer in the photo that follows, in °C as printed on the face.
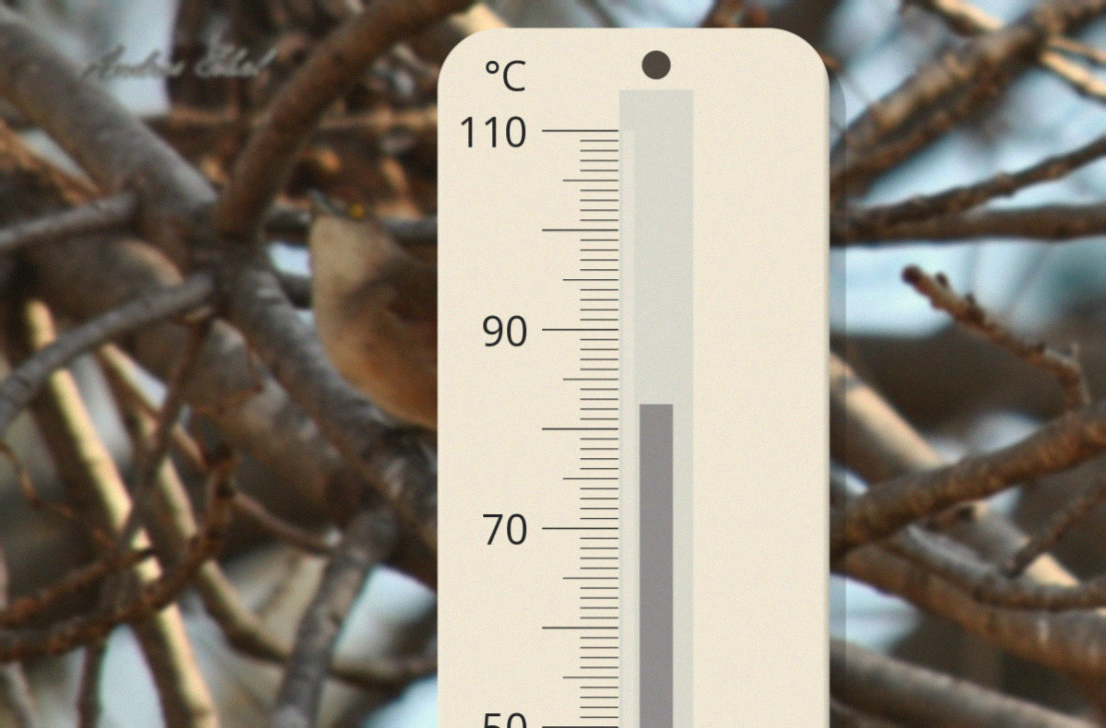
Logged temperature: 82.5 °C
